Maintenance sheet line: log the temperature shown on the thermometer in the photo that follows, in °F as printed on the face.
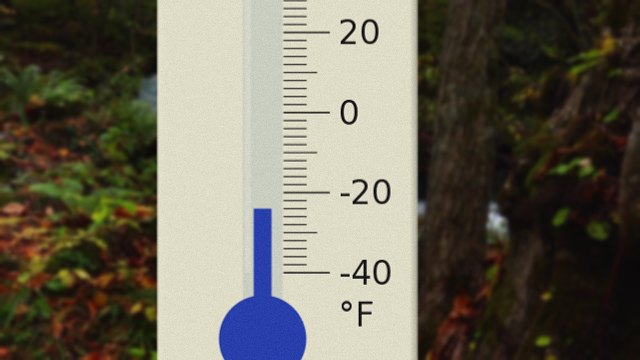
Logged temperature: -24 °F
